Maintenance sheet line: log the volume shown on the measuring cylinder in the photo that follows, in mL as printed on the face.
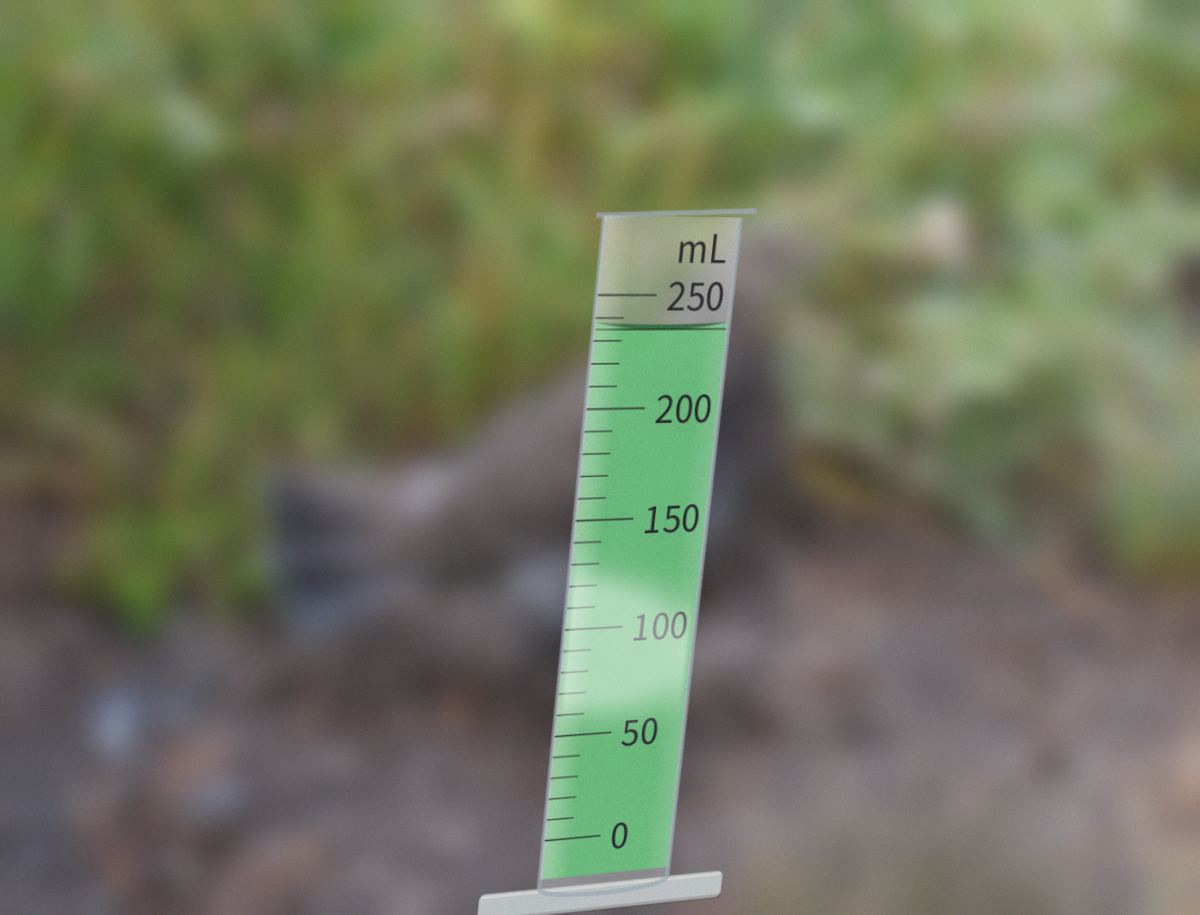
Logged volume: 235 mL
